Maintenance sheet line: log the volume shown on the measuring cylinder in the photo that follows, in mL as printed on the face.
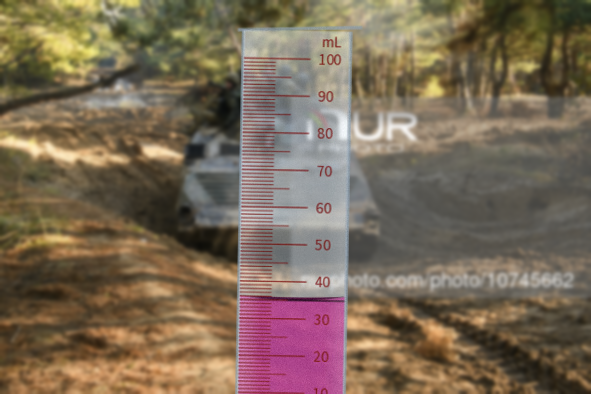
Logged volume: 35 mL
